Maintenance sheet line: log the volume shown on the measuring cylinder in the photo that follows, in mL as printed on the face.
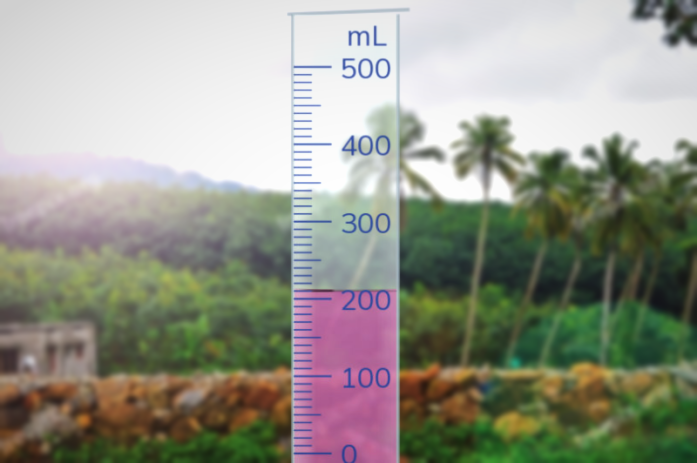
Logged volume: 210 mL
